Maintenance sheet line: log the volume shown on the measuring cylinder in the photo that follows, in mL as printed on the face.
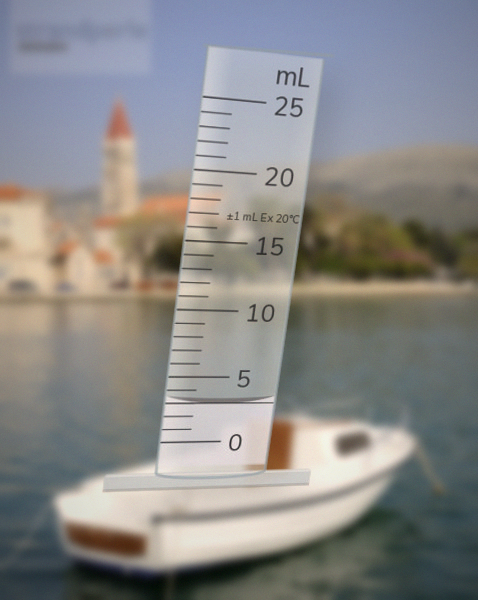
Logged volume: 3 mL
